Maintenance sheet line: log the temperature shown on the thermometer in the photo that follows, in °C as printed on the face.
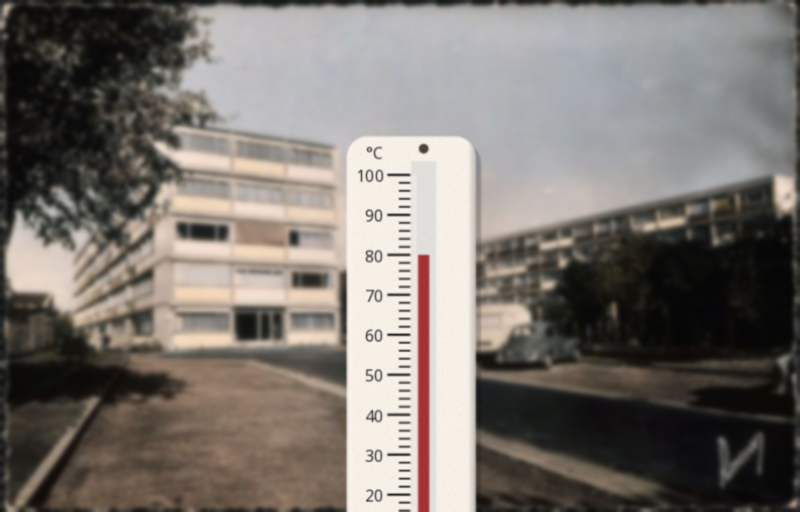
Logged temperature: 80 °C
